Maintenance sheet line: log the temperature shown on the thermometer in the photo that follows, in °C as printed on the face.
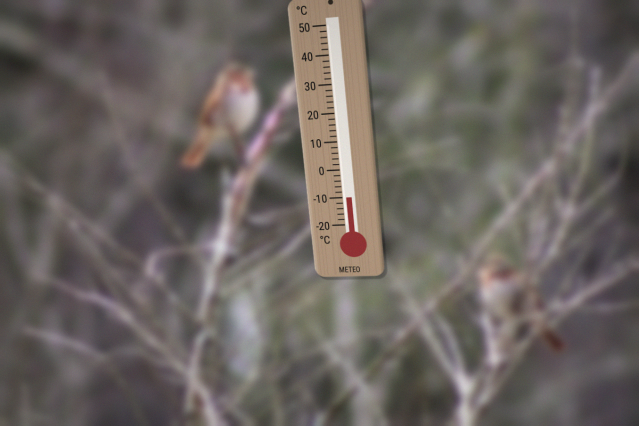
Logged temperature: -10 °C
